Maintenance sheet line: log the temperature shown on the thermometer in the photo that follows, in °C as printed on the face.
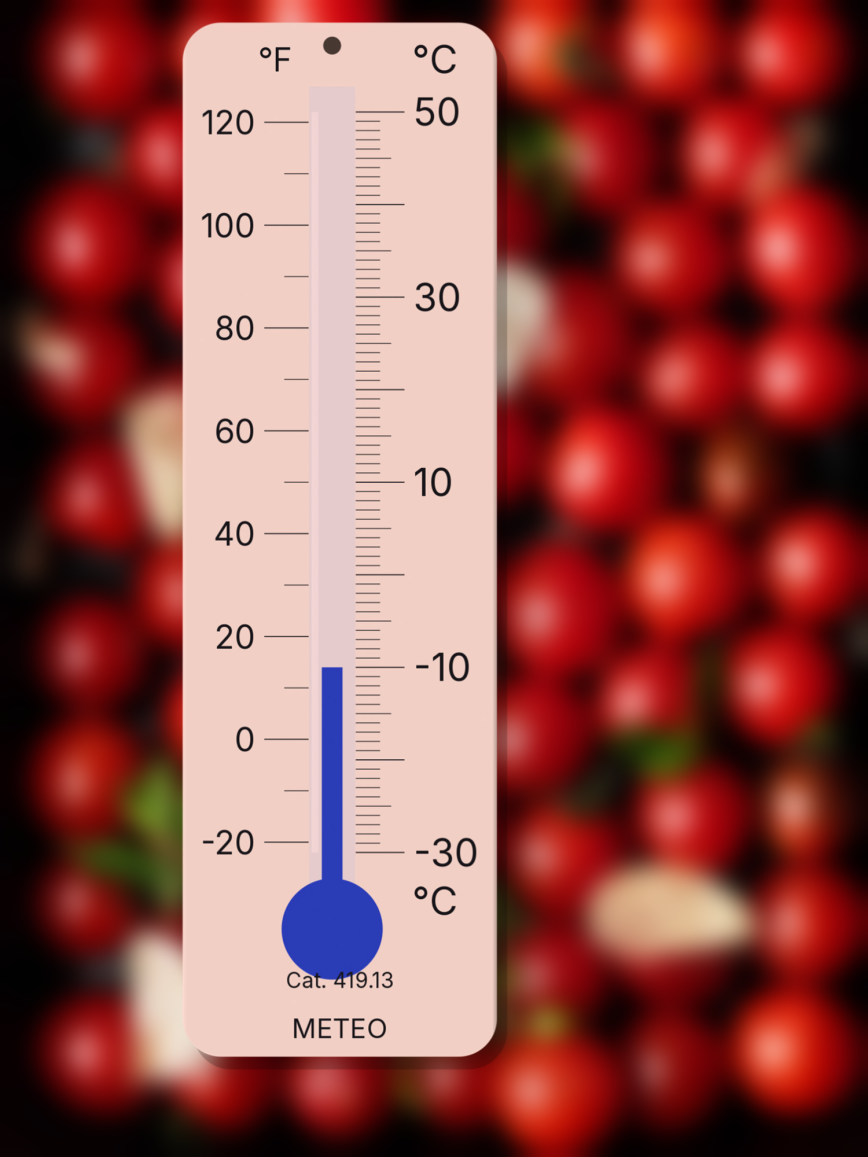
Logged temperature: -10 °C
